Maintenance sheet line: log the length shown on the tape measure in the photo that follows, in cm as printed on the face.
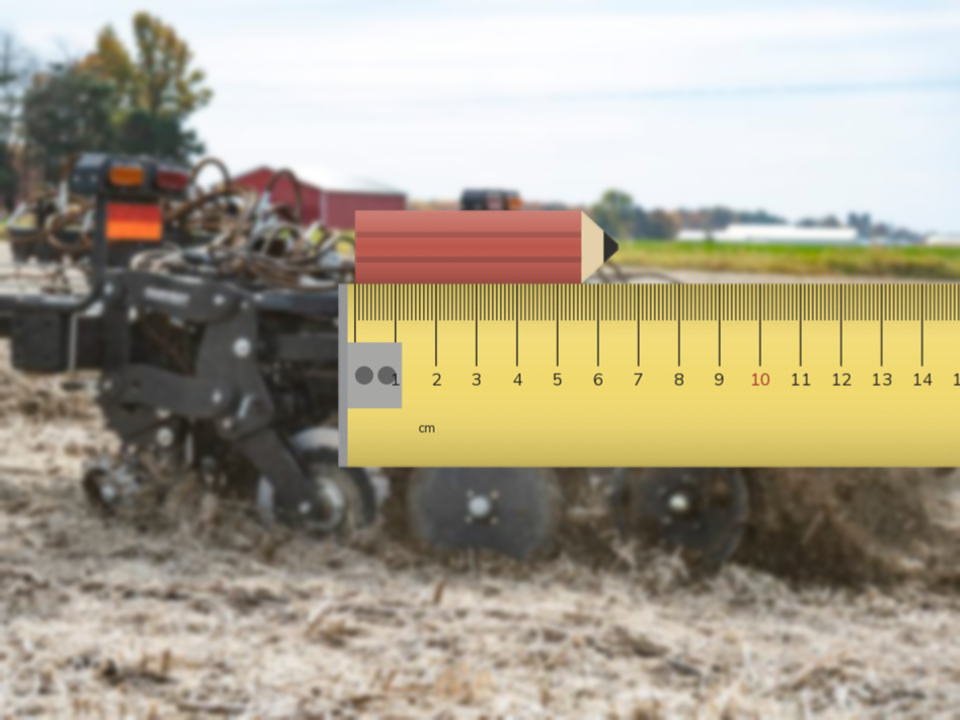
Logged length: 6.5 cm
